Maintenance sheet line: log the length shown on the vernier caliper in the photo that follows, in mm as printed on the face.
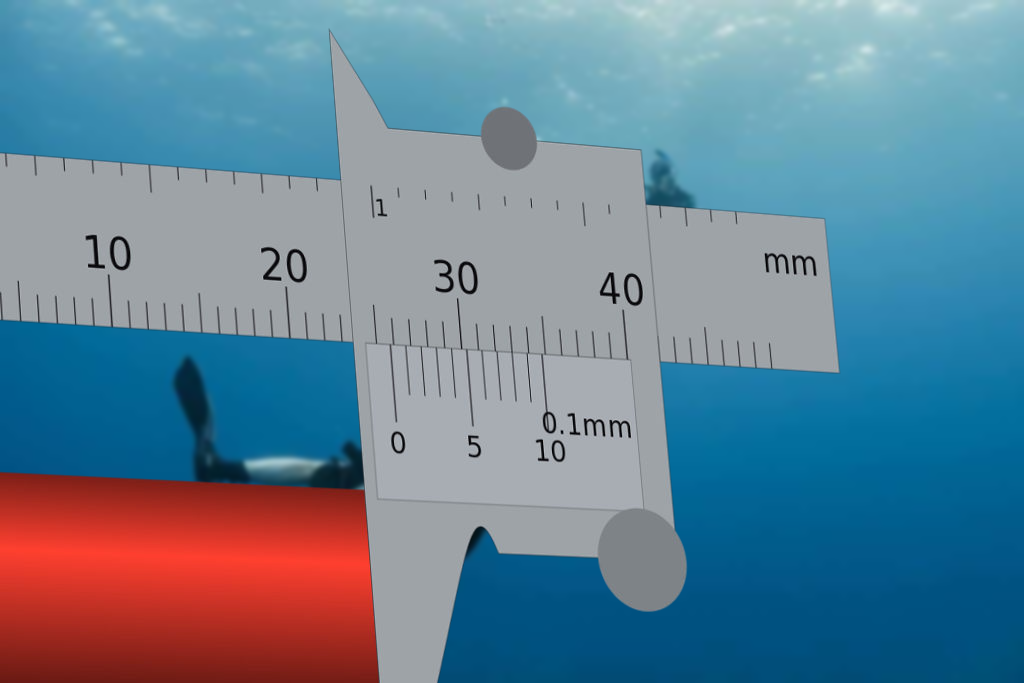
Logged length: 25.8 mm
